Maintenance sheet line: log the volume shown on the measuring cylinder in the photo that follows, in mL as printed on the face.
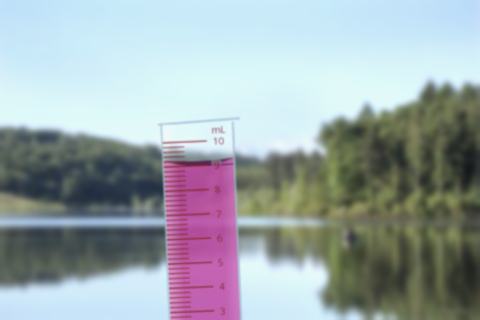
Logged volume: 9 mL
